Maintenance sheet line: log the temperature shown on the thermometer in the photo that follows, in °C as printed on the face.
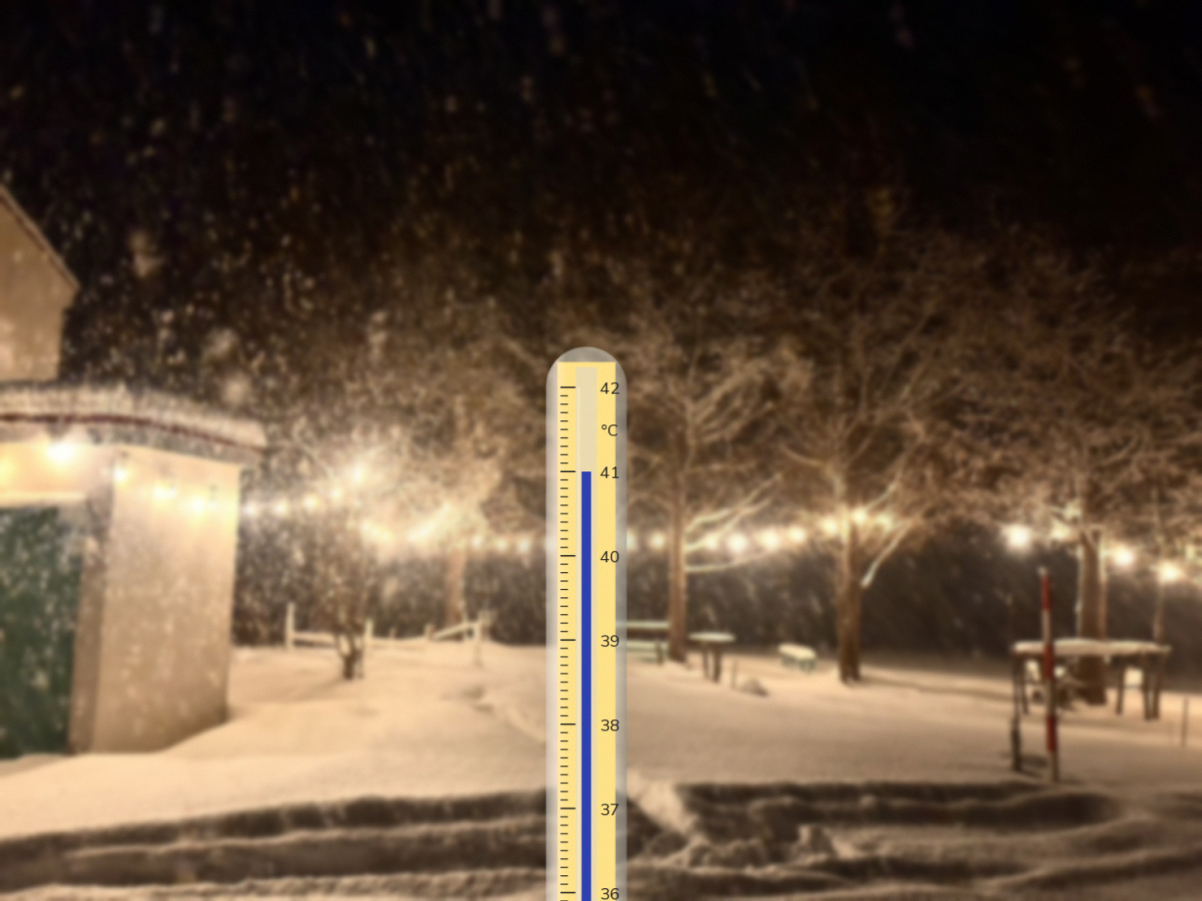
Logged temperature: 41 °C
